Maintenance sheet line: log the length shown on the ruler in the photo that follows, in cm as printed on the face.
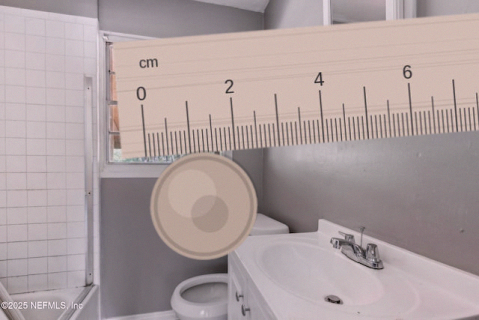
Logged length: 2.4 cm
